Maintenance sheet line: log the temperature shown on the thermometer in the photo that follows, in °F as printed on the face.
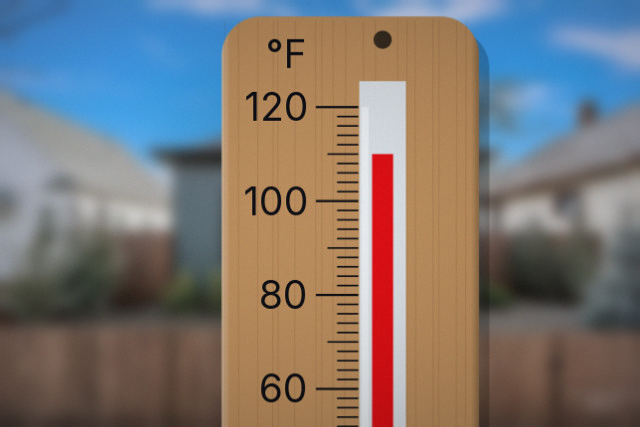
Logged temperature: 110 °F
